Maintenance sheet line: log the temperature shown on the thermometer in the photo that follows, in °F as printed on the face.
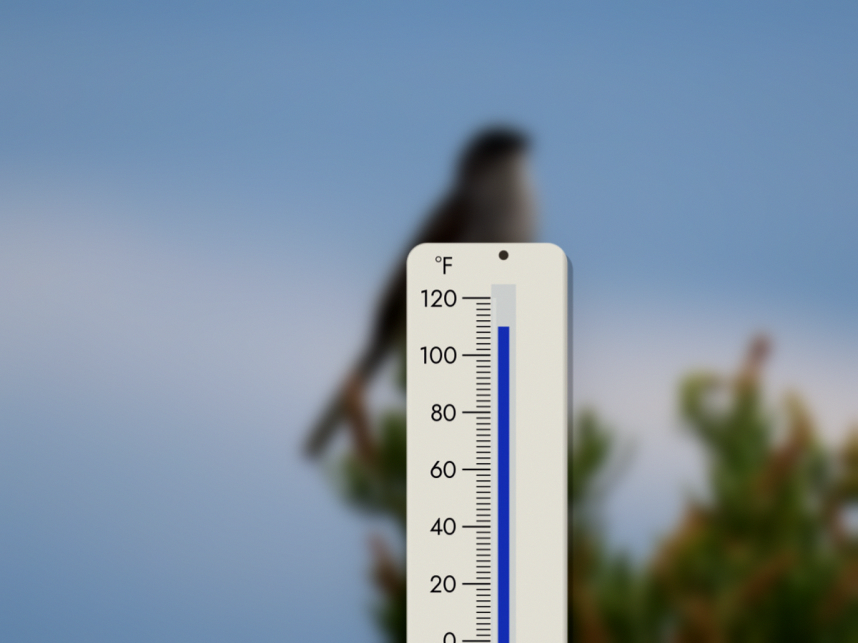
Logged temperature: 110 °F
